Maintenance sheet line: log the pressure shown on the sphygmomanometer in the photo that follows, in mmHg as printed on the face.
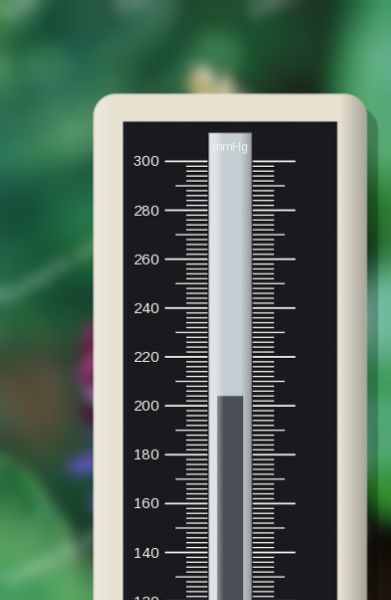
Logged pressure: 204 mmHg
